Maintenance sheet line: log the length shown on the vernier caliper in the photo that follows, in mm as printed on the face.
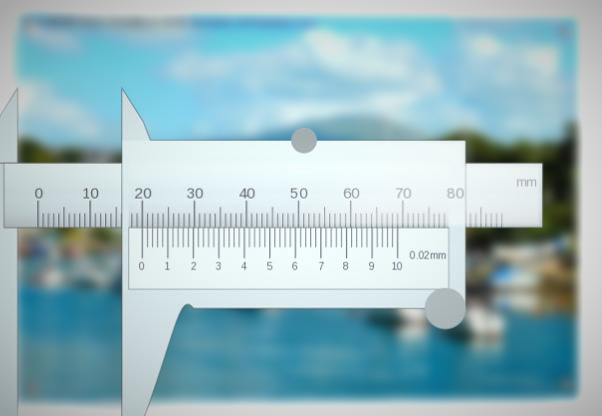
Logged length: 20.0 mm
